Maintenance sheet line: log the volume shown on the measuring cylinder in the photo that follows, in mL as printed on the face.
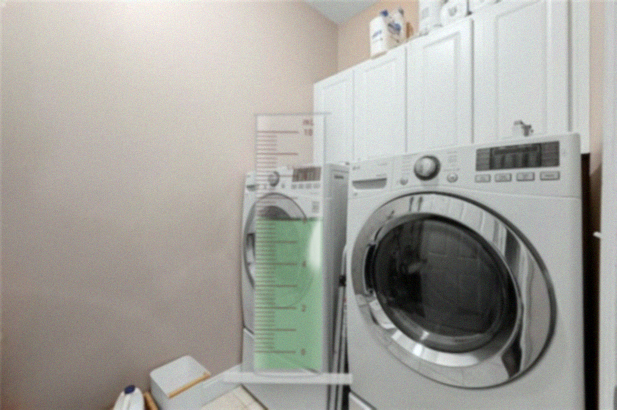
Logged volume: 6 mL
